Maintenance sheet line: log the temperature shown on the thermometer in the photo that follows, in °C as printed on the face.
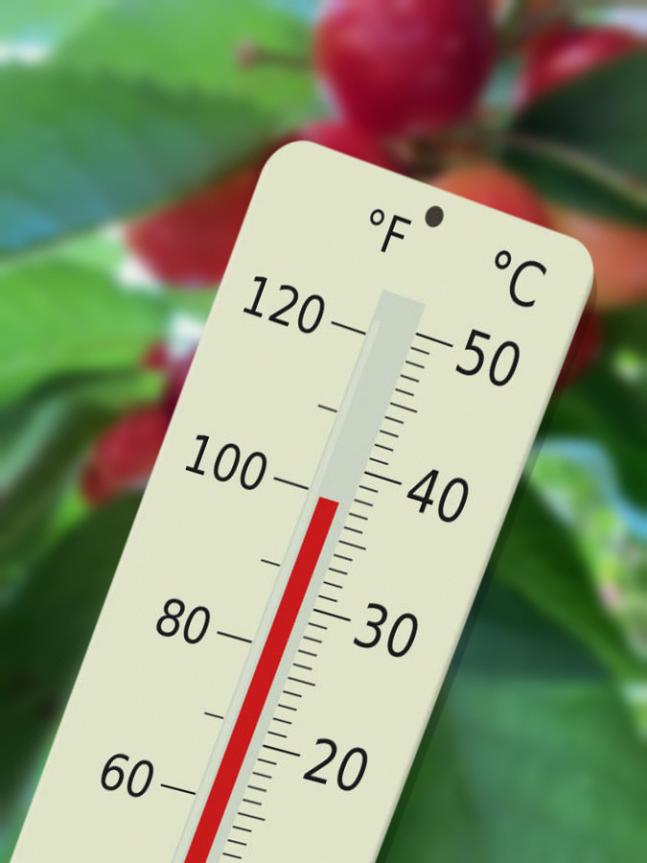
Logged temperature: 37.5 °C
